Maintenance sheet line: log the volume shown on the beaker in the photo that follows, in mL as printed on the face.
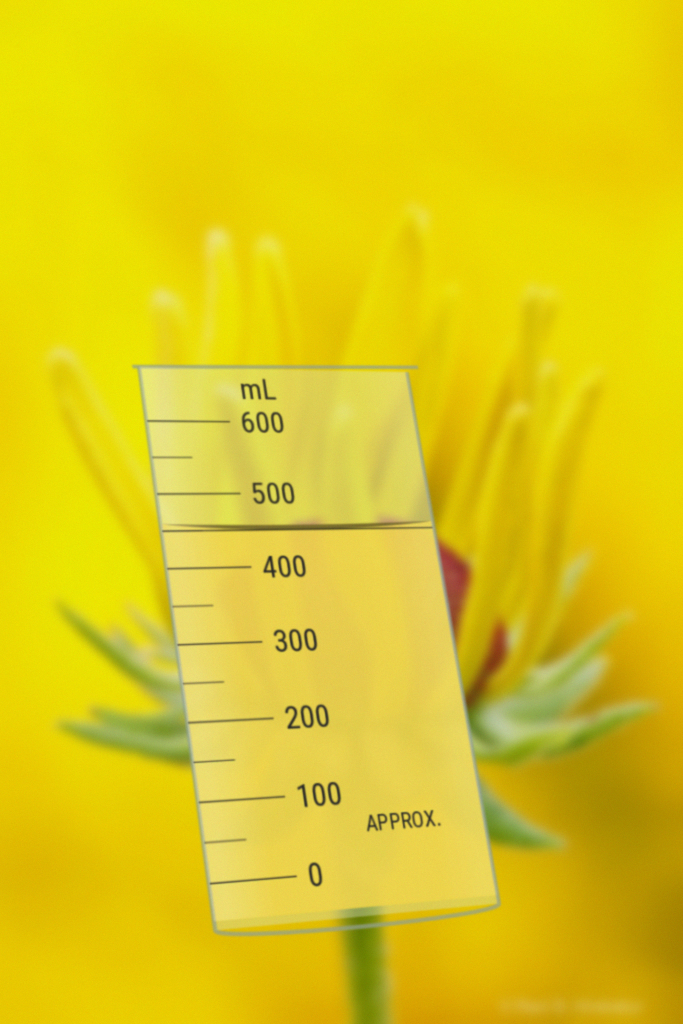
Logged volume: 450 mL
